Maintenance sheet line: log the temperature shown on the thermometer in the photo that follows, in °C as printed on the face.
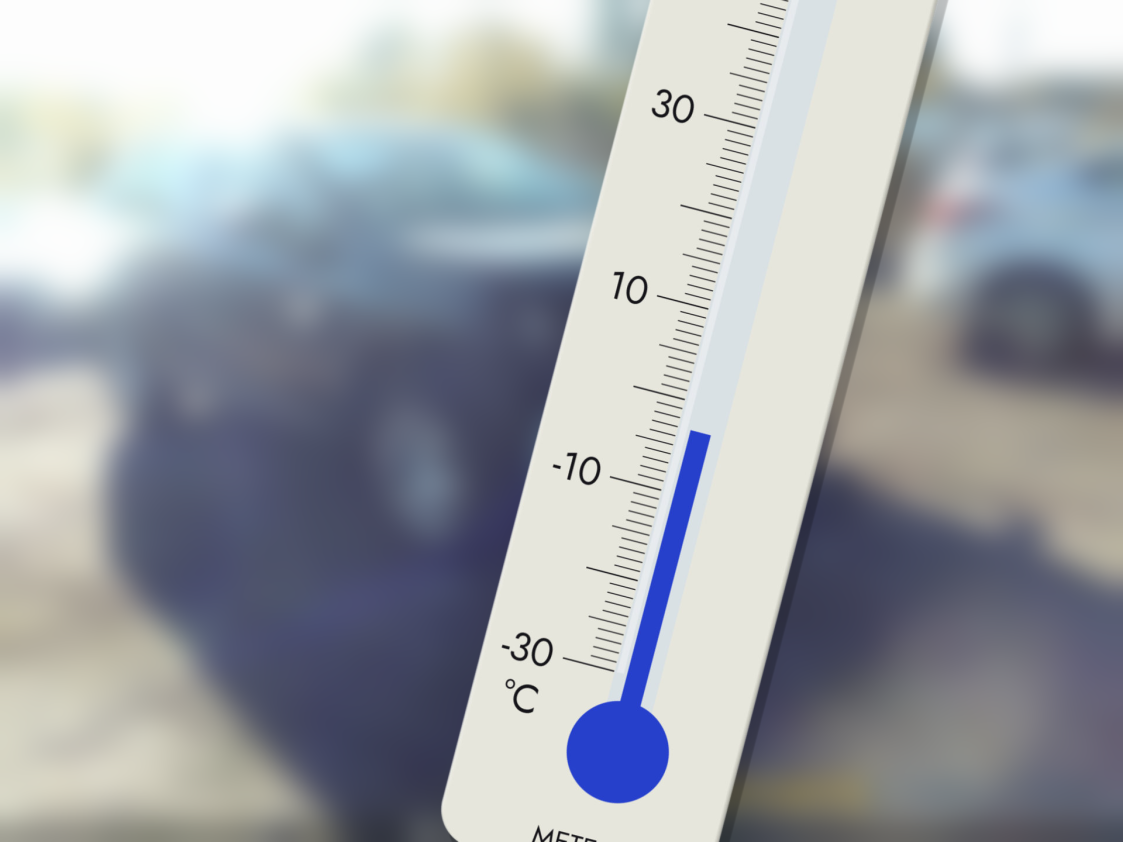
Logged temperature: -3 °C
